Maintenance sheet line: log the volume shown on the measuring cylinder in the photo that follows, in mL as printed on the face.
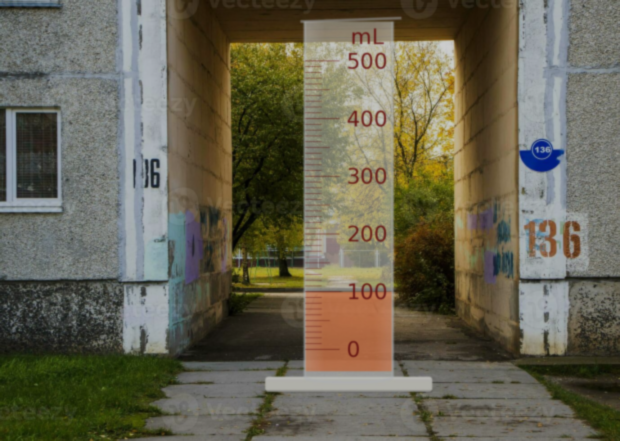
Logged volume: 100 mL
